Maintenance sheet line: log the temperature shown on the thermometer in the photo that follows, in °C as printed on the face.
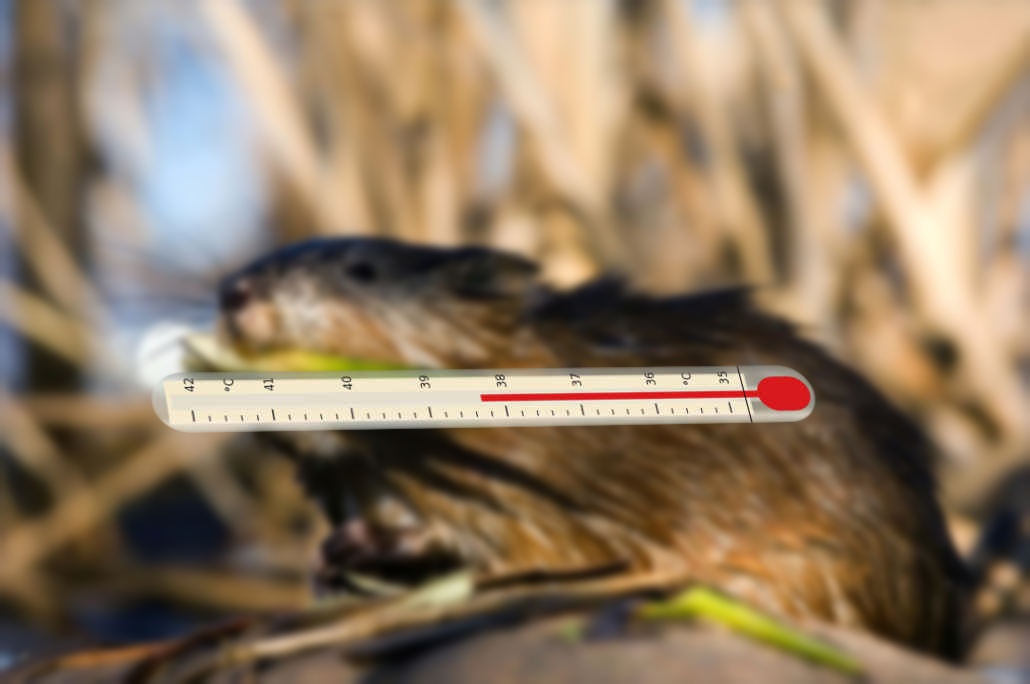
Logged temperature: 38.3 °C
